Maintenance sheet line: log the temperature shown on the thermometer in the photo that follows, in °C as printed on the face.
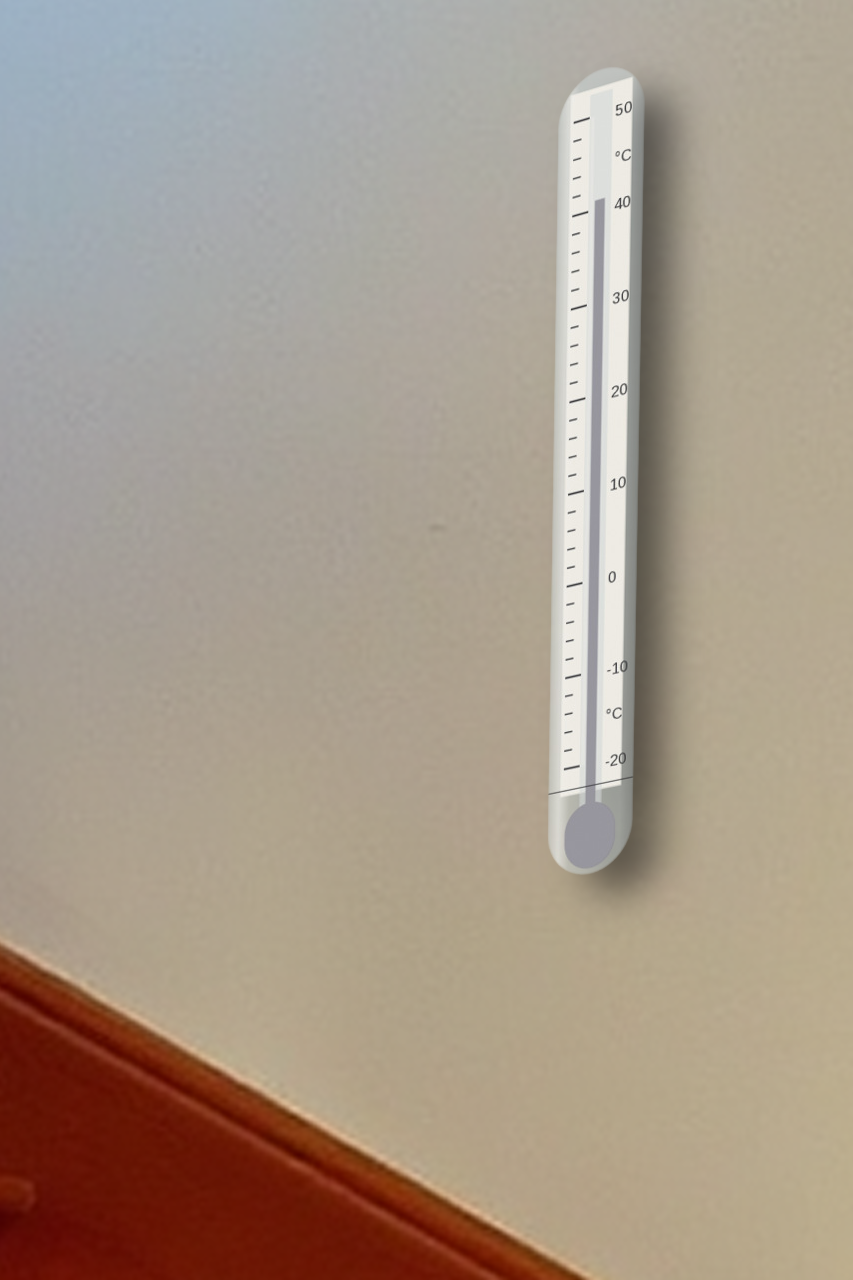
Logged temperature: 41 °C
